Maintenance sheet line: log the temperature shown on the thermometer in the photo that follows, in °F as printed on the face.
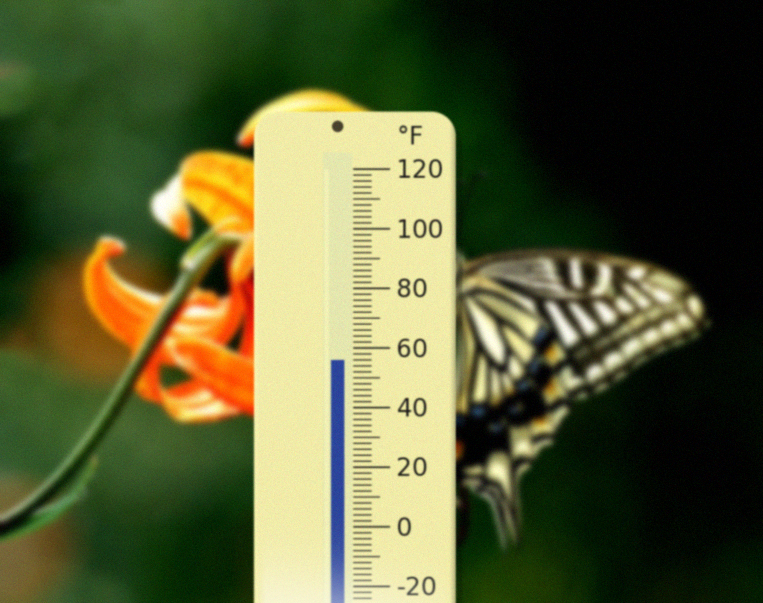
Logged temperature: 56 °F
